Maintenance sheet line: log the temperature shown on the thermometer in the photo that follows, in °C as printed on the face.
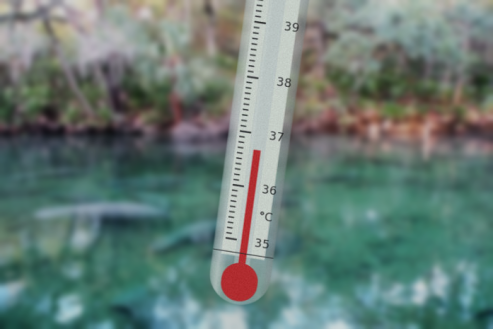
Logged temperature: 36.7 °C
